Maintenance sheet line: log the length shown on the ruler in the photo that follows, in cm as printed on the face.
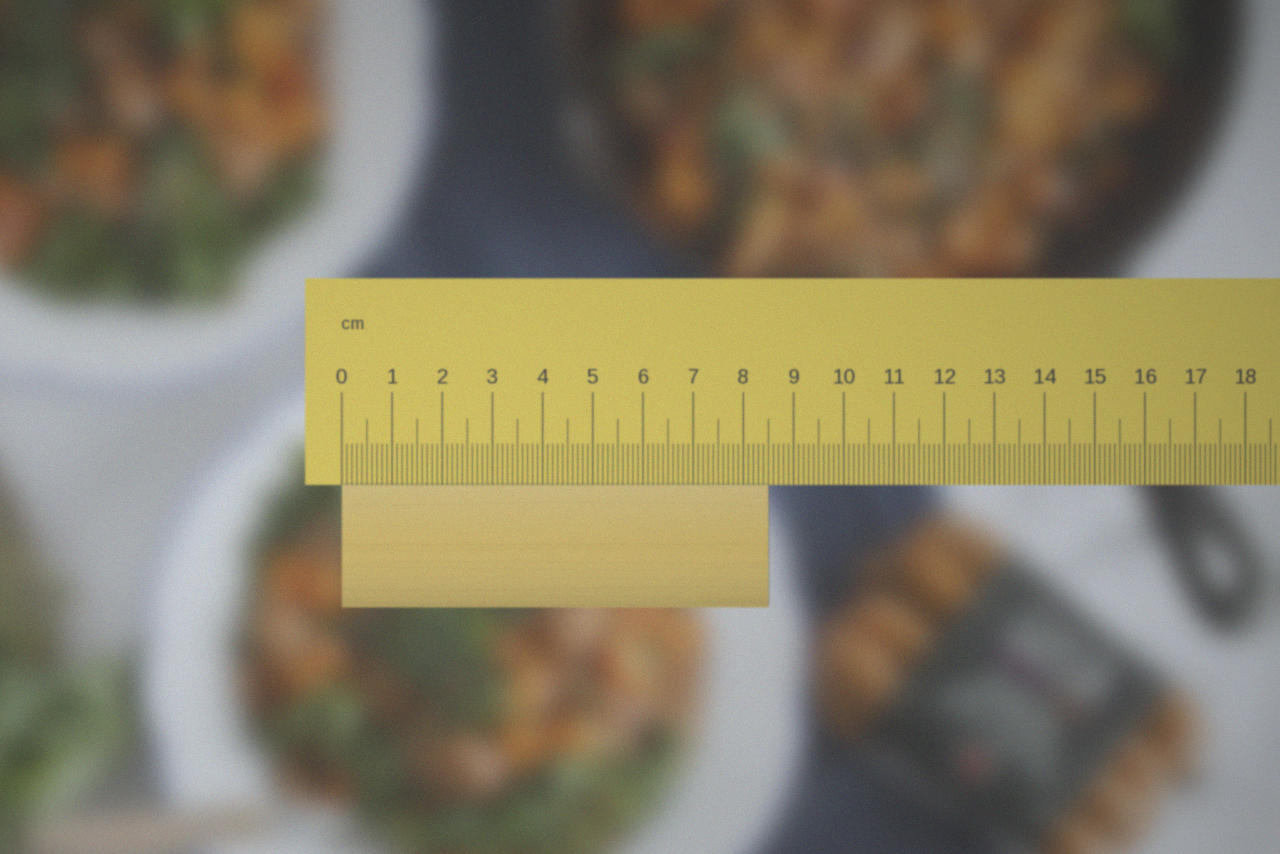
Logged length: 8.5 cm
